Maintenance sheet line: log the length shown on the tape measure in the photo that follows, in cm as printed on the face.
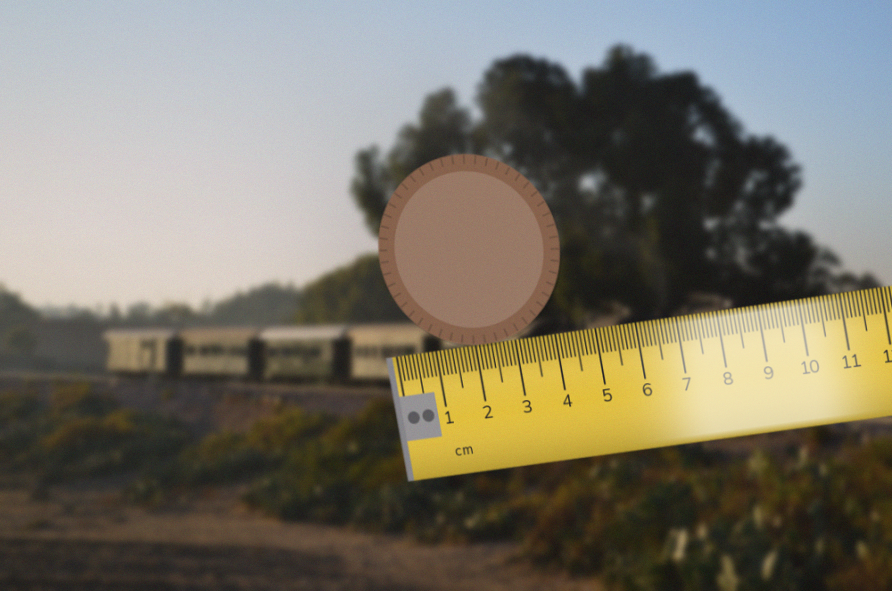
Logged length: 4.5 cm
